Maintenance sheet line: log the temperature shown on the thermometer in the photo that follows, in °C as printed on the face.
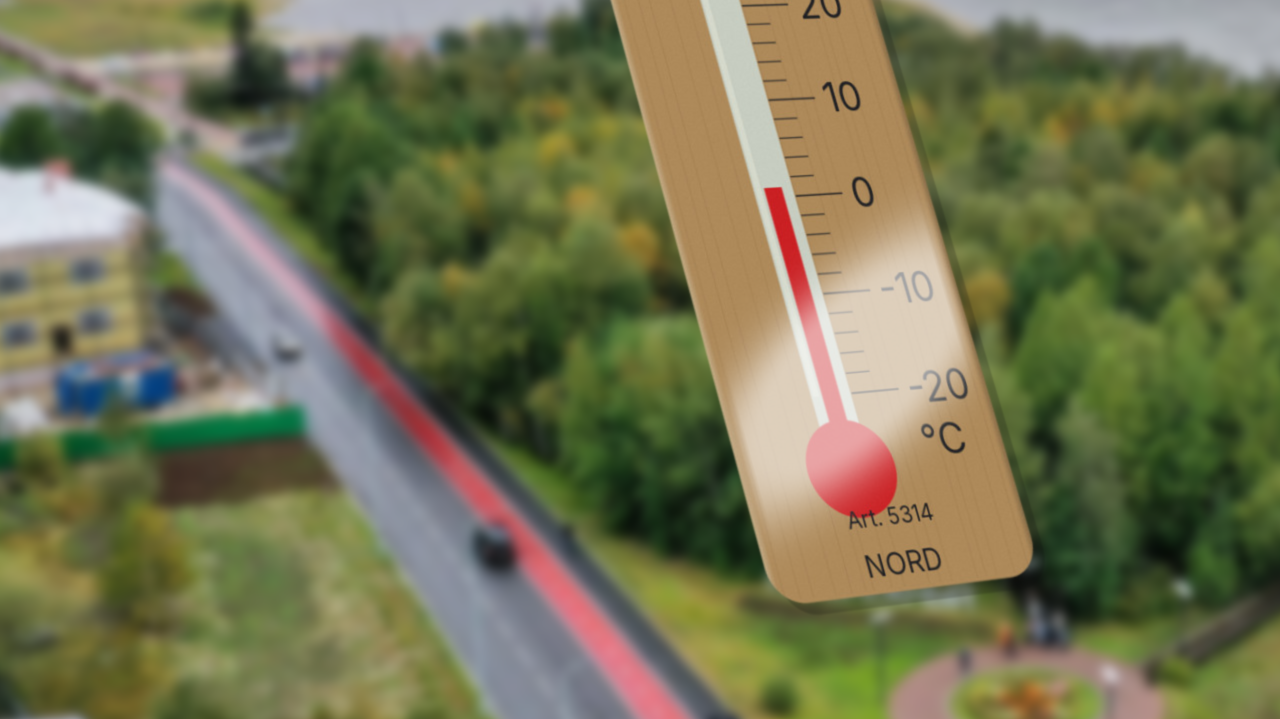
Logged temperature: 1 °C
